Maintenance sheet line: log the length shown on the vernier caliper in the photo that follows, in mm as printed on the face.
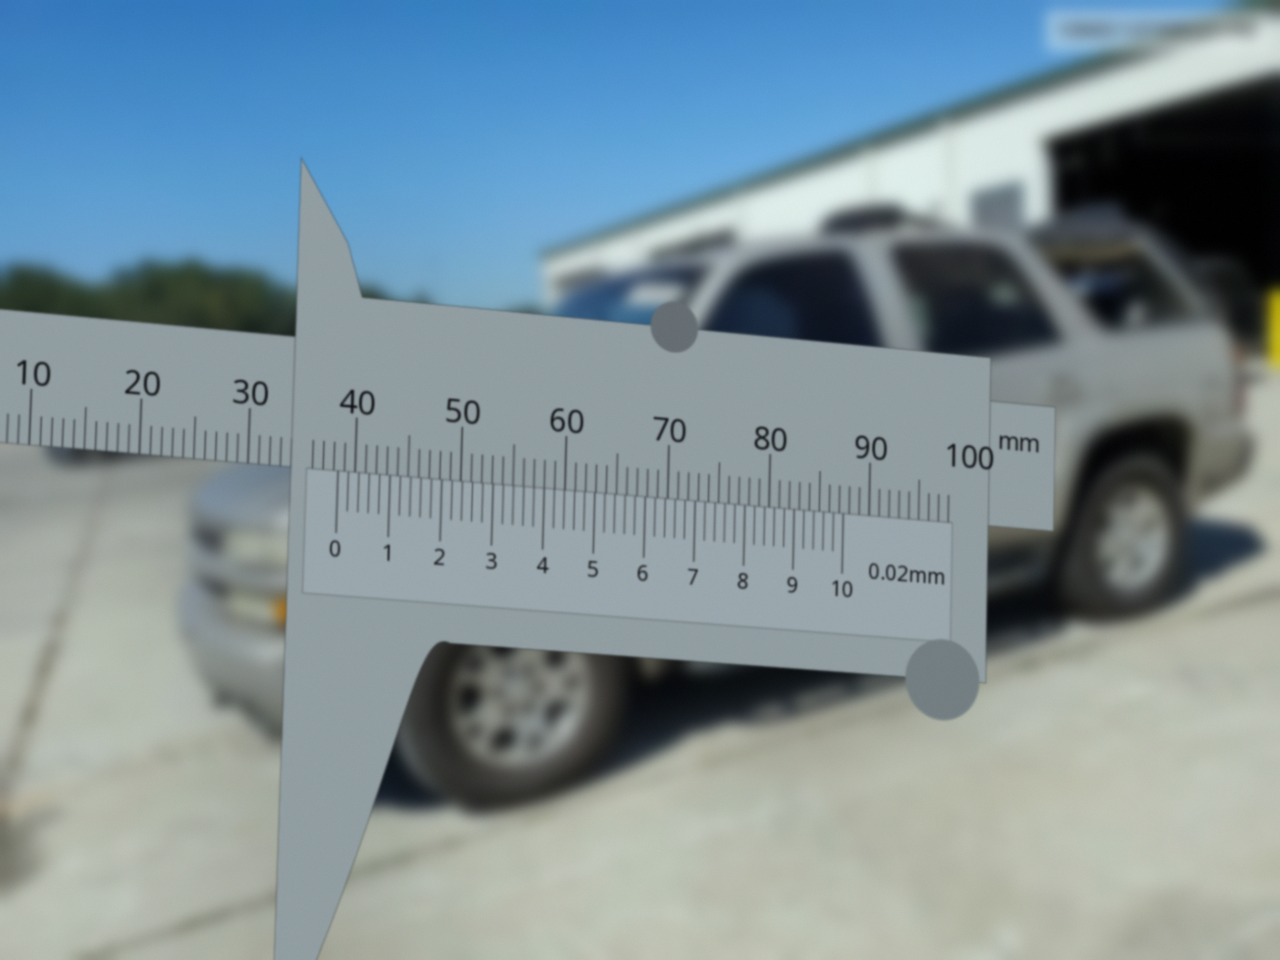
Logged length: 38.4 mm
